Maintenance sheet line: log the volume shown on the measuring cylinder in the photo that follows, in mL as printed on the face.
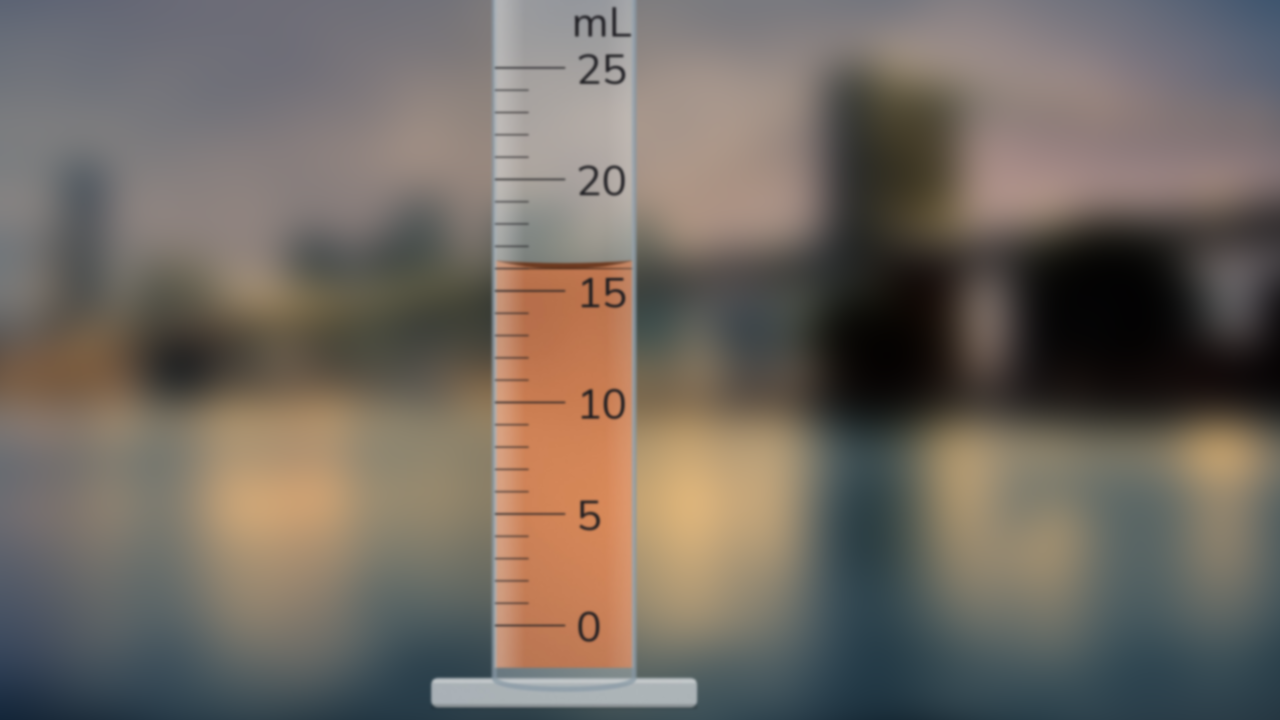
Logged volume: 16 mL
